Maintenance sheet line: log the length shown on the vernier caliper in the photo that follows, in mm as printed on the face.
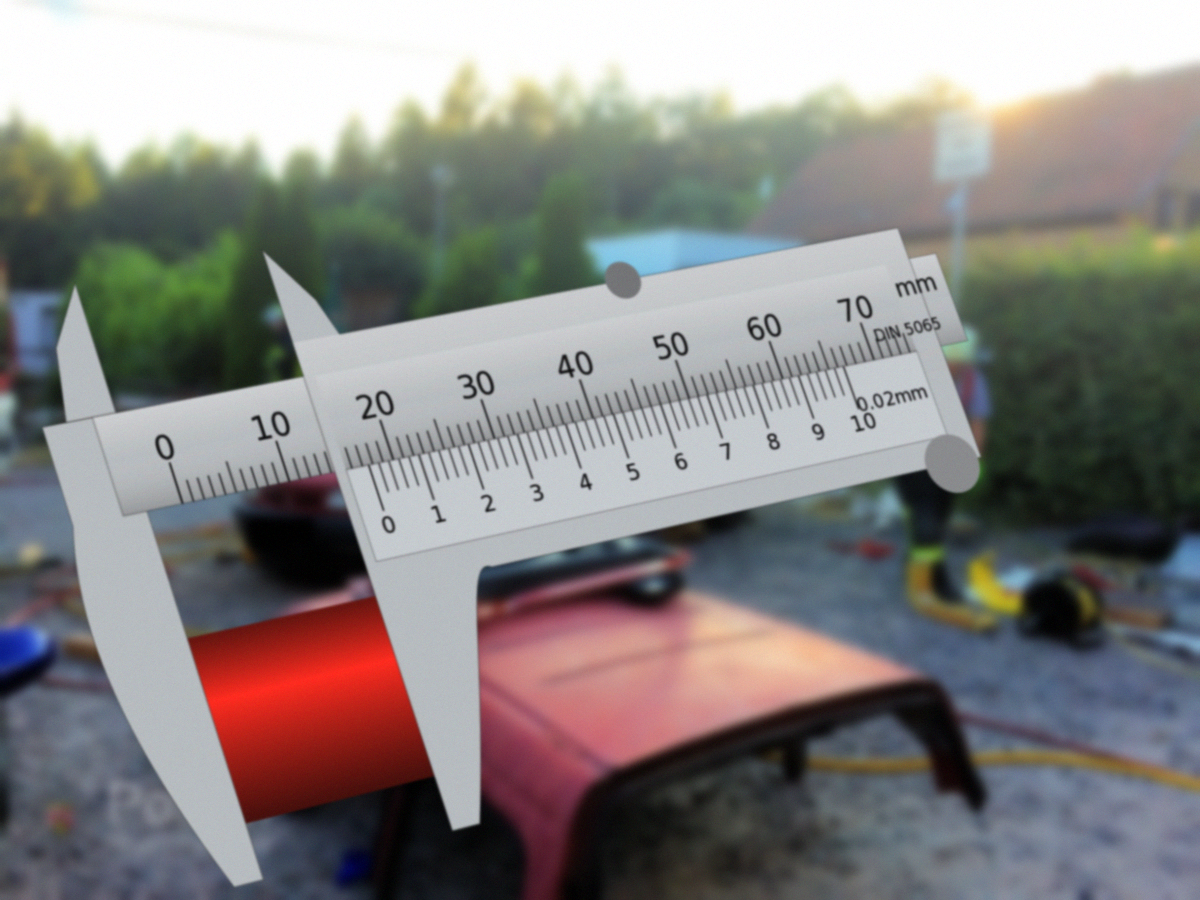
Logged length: 17.6 mm
